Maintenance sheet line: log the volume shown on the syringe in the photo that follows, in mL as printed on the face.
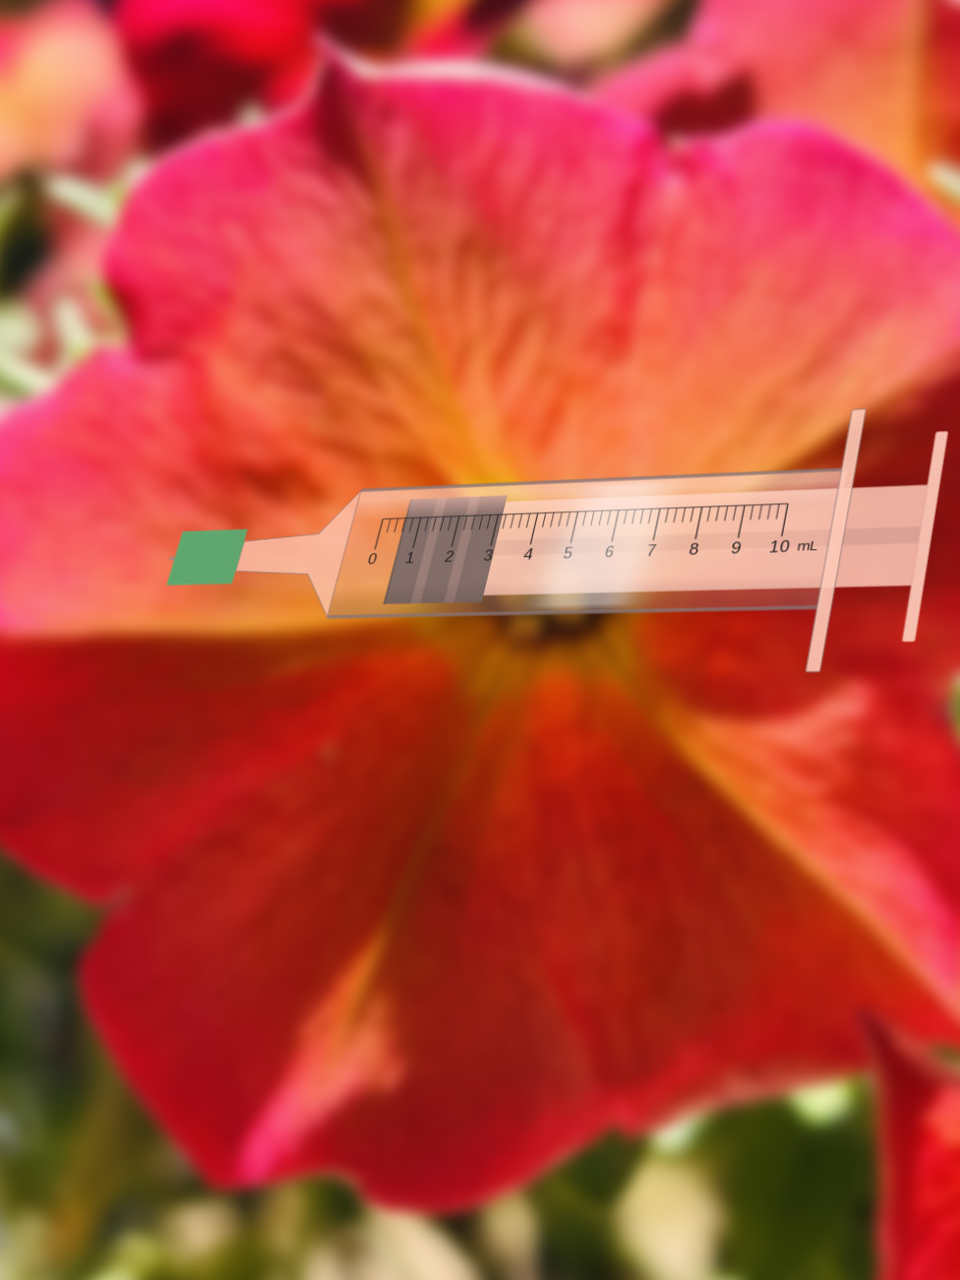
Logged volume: 0.6 mL
